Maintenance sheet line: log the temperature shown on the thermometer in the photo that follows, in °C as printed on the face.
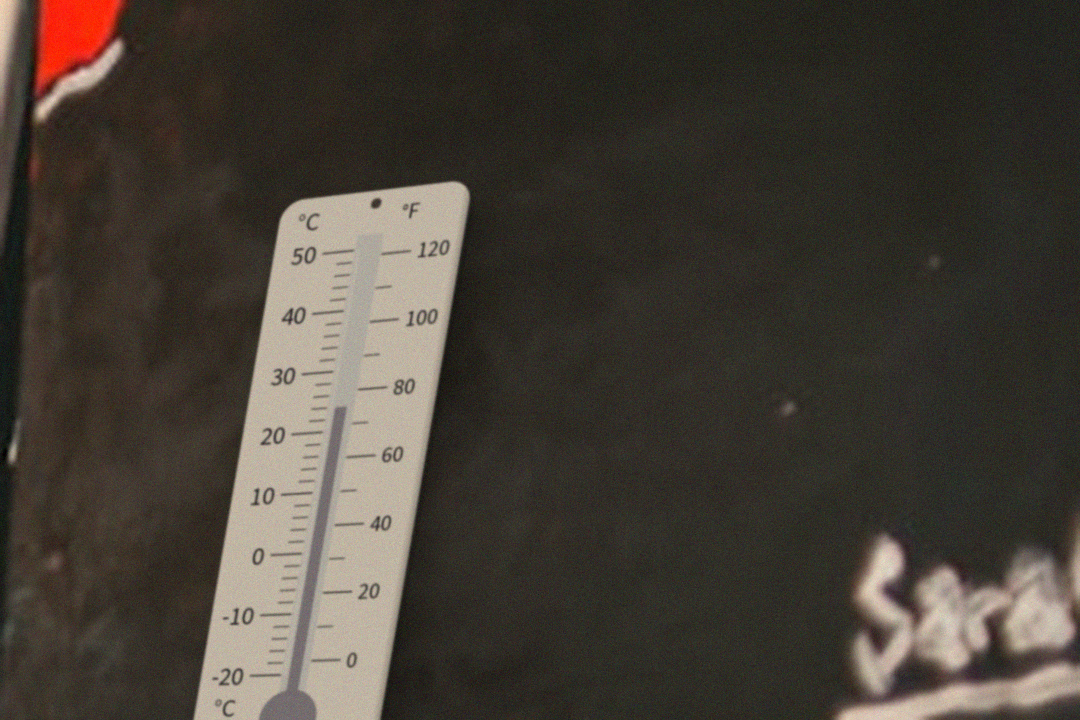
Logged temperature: 24 °C
